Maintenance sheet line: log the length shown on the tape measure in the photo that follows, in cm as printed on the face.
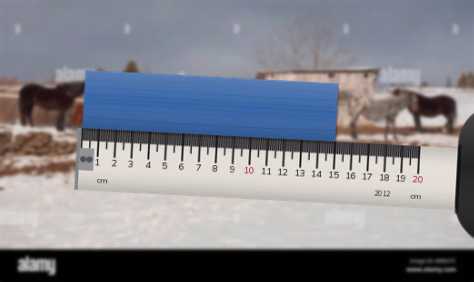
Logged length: 15 cm
